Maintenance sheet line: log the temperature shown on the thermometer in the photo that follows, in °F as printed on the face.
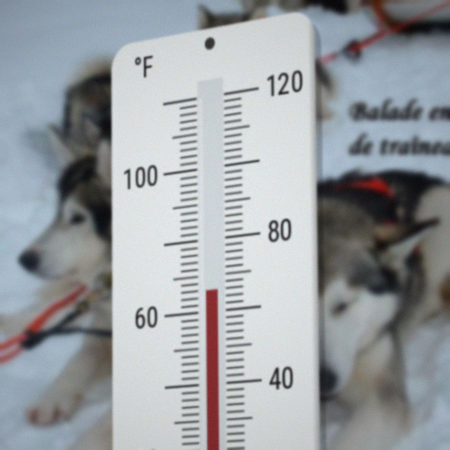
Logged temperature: 66 °F
